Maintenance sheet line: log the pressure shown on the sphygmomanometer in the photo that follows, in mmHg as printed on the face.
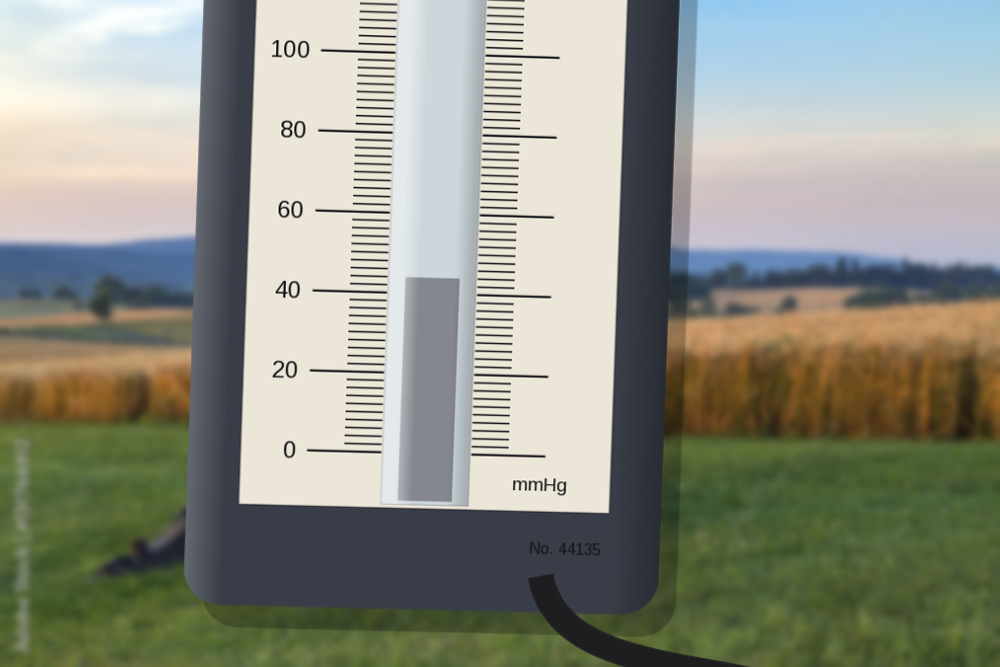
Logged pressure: 44 mmHg
